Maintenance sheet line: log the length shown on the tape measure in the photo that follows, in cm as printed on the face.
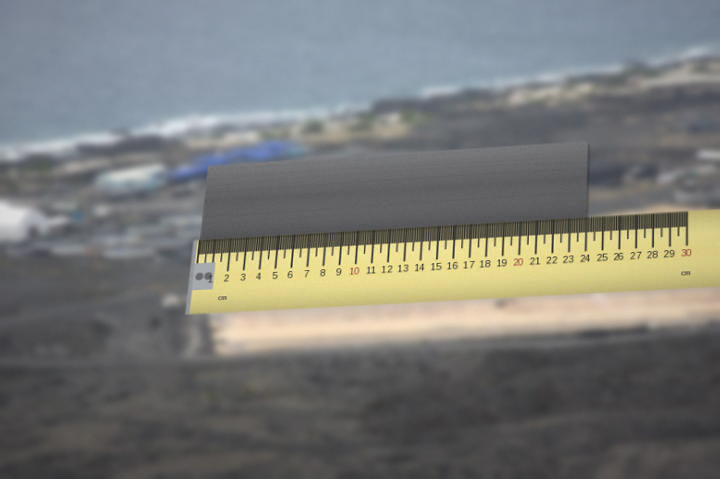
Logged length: 24 cm
